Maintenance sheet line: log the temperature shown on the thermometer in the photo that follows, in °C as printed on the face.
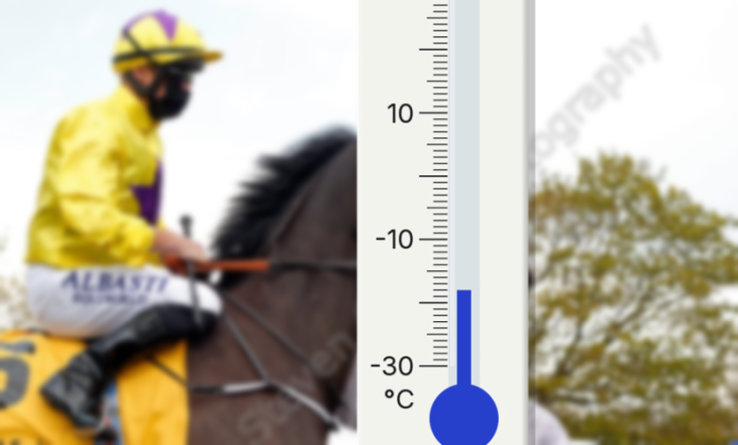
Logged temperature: -18 °C
